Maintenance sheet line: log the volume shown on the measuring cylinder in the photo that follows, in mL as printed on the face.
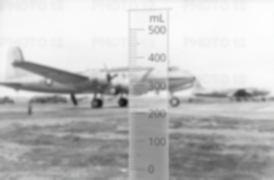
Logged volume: 200 mL
